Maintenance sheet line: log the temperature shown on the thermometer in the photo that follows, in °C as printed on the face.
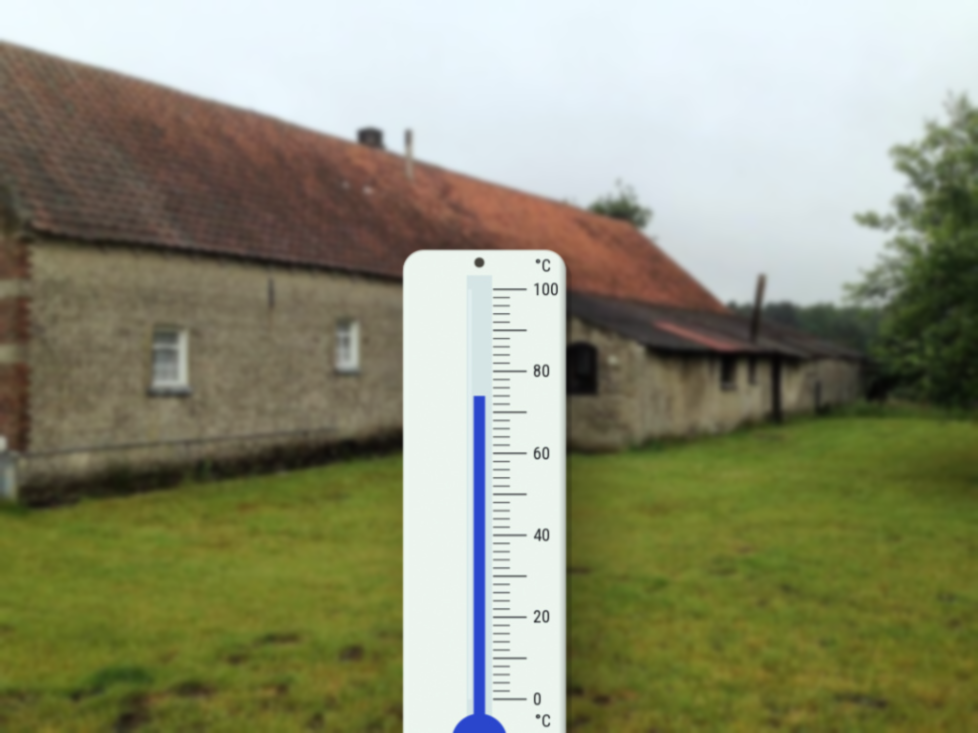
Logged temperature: 74 °C
